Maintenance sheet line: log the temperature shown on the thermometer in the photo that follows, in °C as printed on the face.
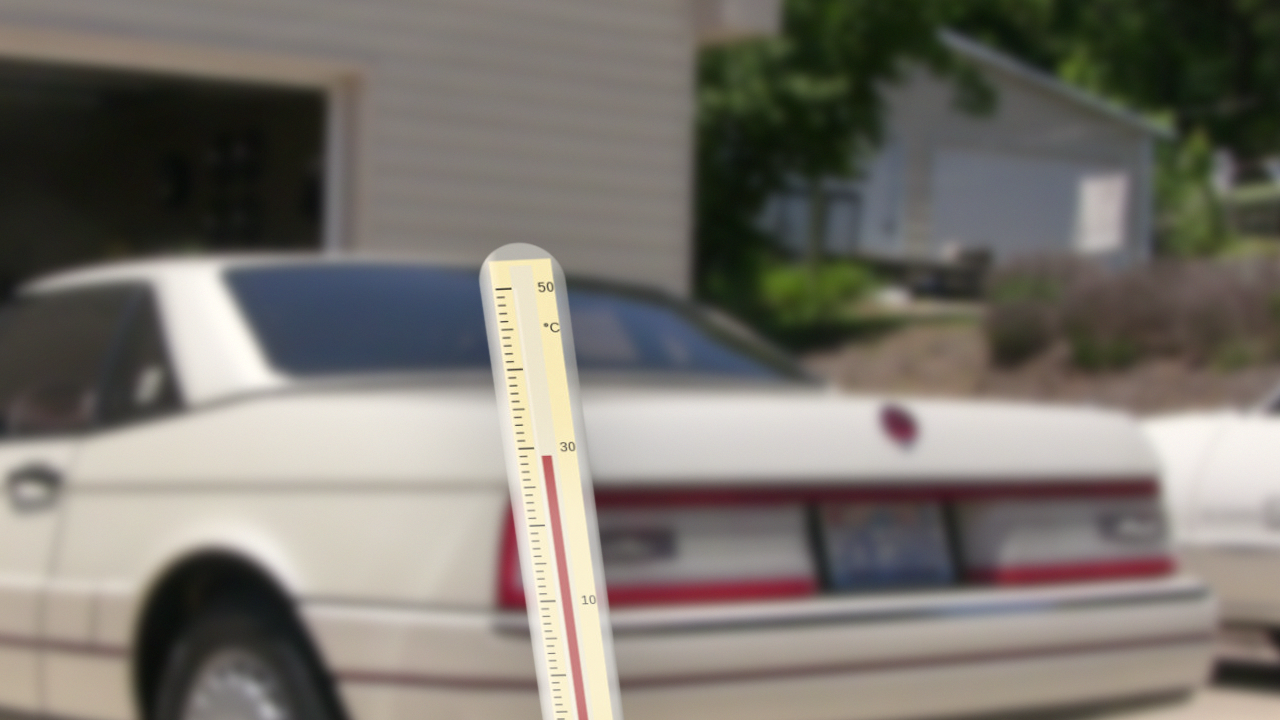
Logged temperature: 29 °C
